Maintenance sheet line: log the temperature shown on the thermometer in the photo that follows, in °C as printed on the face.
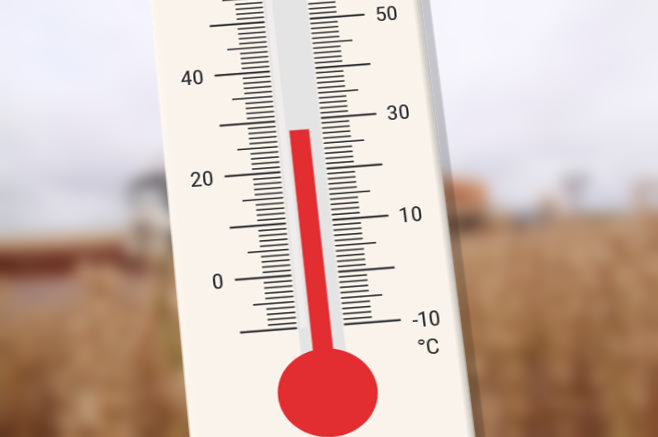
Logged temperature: 28 °C
